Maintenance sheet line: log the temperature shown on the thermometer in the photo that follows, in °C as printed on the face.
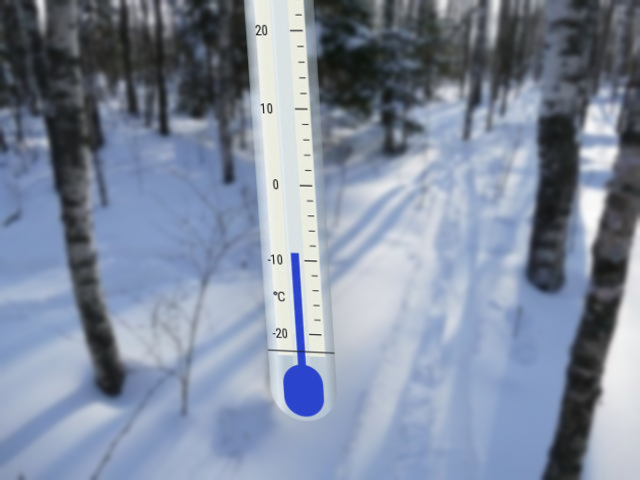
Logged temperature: -9 °C
